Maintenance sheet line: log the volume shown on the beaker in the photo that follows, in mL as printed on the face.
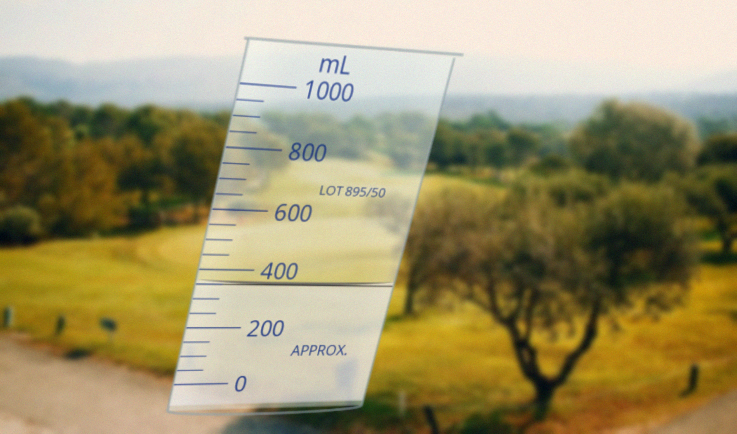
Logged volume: 350 mL
